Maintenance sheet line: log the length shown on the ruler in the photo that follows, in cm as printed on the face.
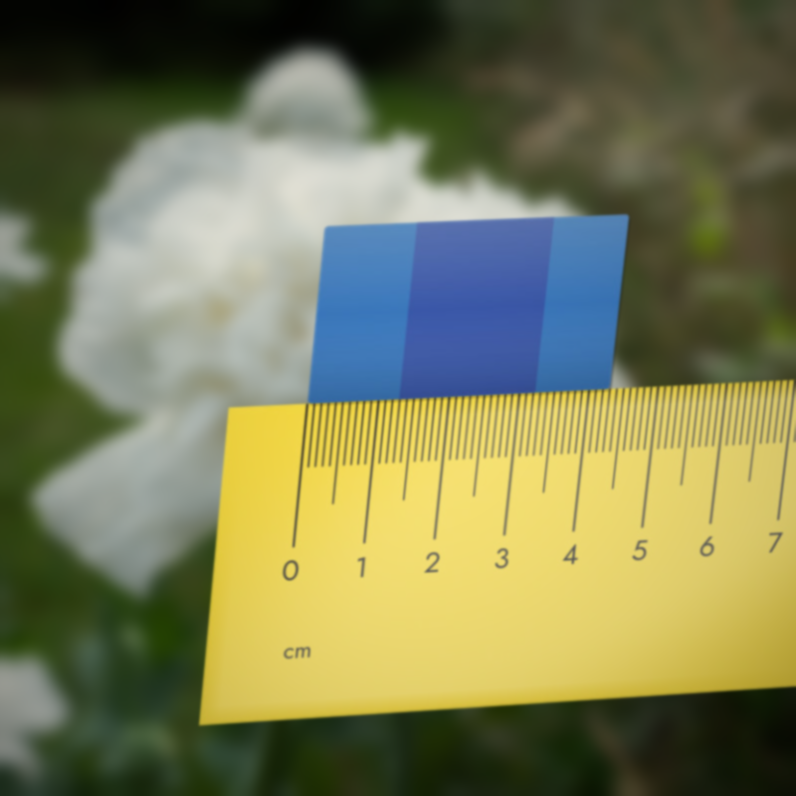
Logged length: 4.3 cm
